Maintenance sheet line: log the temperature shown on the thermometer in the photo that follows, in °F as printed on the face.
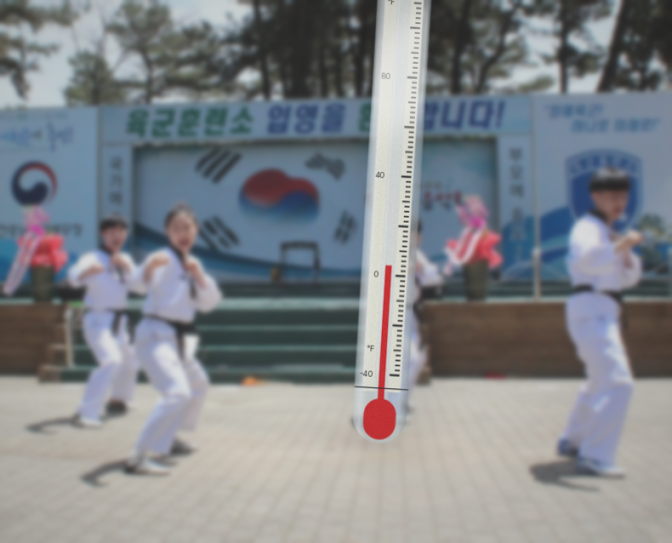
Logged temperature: 4 °F
